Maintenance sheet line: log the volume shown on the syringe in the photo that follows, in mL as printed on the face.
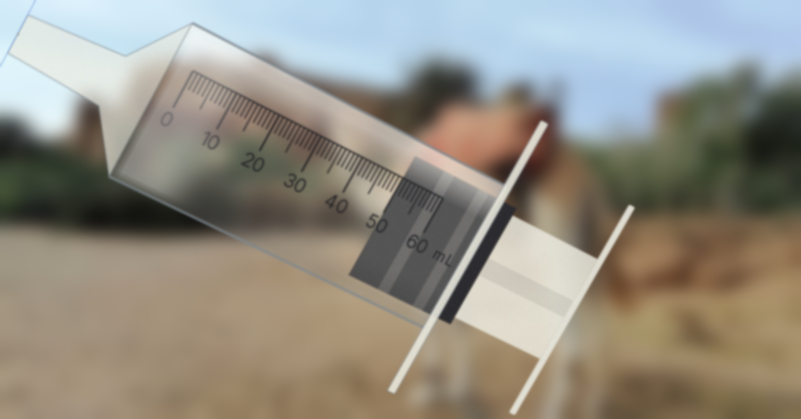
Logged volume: 50 mL
